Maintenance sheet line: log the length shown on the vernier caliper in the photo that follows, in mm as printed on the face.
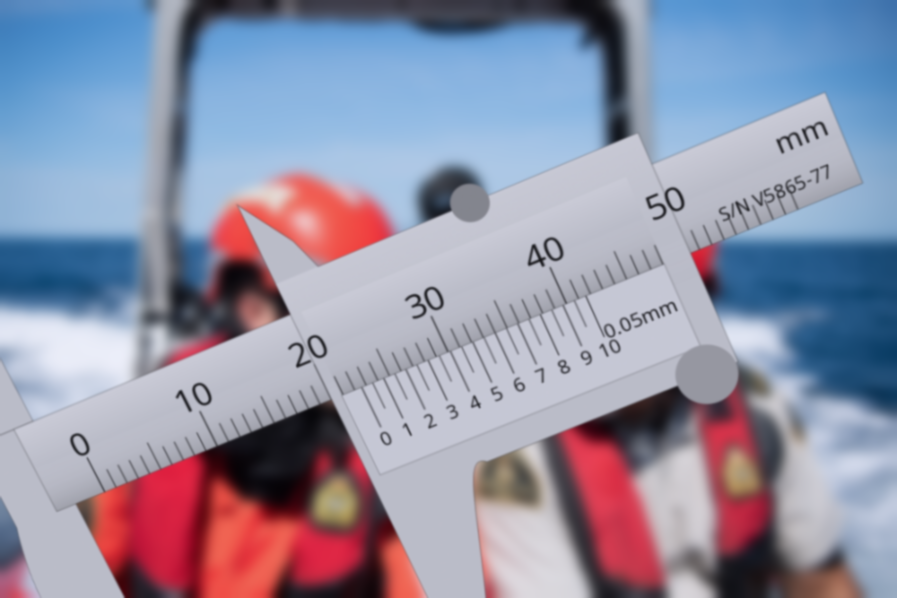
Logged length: 22.6 mm
